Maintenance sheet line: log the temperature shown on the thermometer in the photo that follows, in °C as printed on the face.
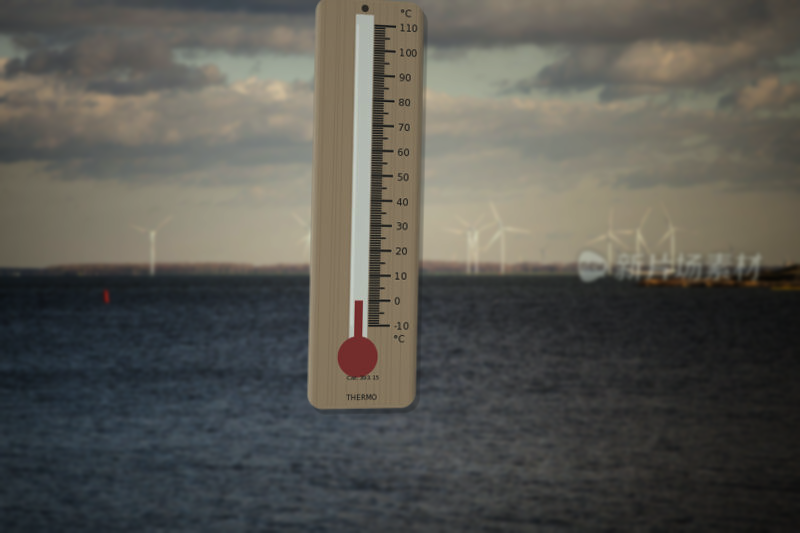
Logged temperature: 0 °C
